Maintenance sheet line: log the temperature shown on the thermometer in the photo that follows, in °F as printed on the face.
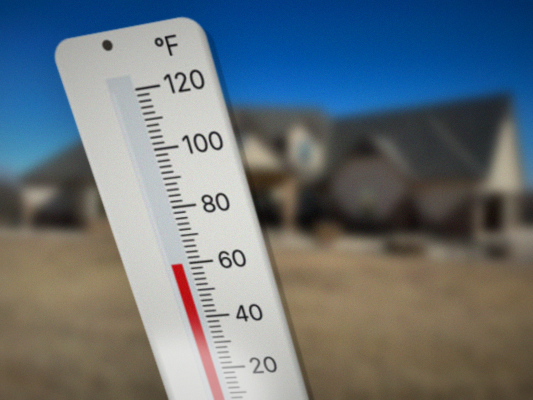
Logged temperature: 60 °F
